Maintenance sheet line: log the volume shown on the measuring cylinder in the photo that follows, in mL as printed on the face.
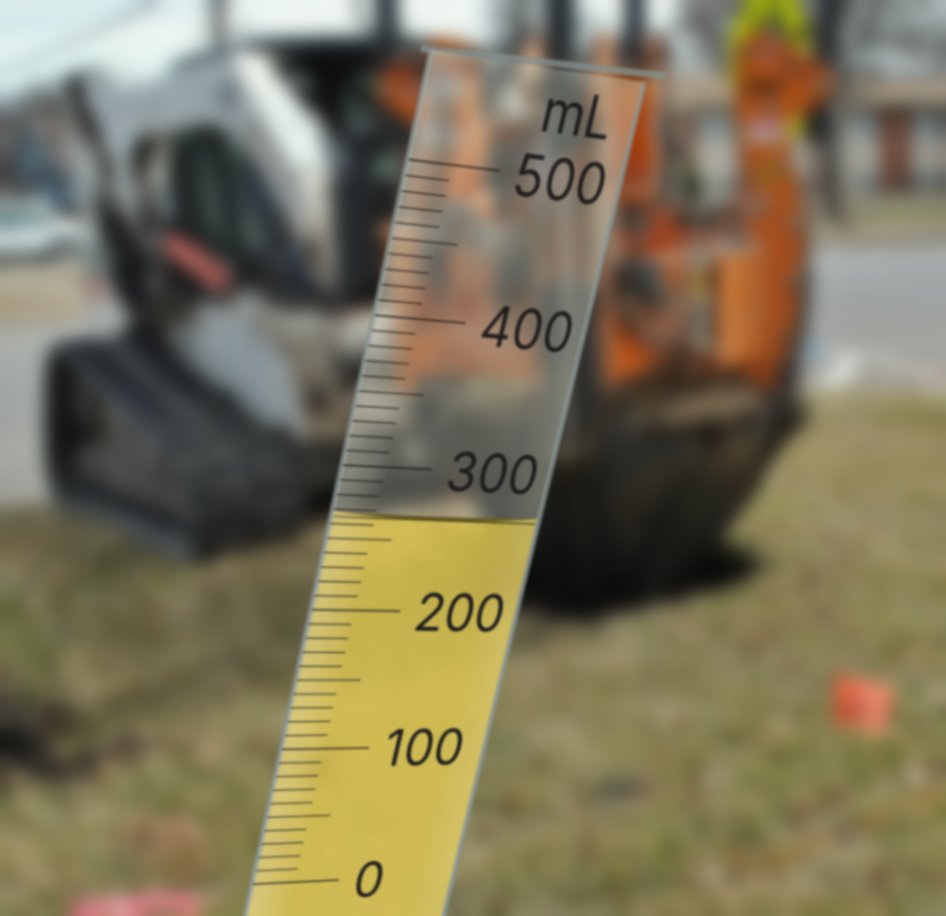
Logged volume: 265 mL
